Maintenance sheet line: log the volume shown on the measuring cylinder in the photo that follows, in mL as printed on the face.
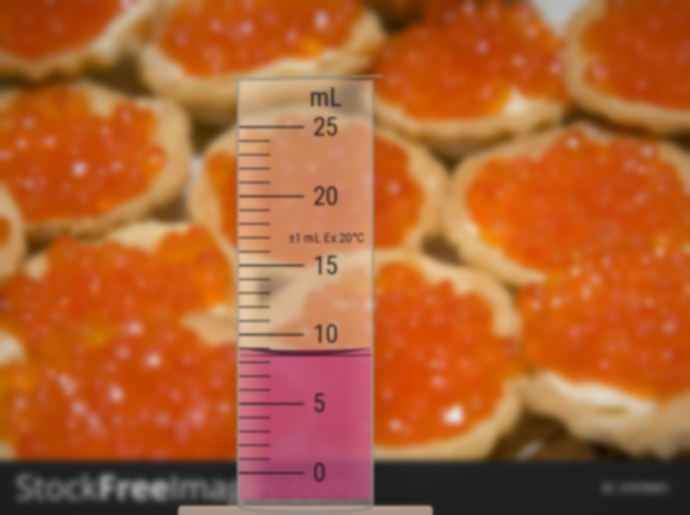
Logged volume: 8.5 mL
